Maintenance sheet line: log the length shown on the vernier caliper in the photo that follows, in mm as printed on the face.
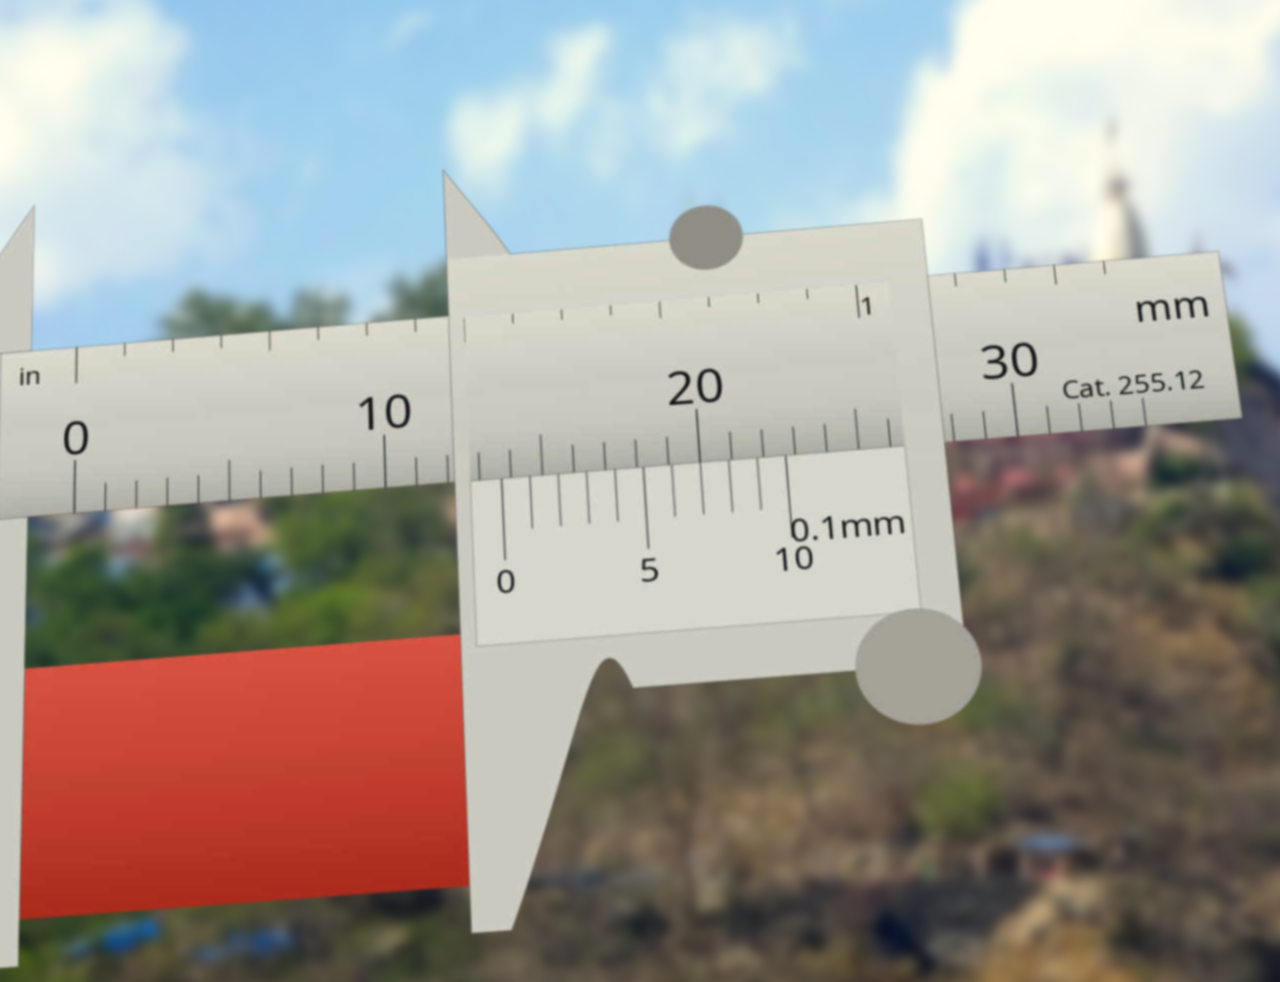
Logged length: 13.7 mm
